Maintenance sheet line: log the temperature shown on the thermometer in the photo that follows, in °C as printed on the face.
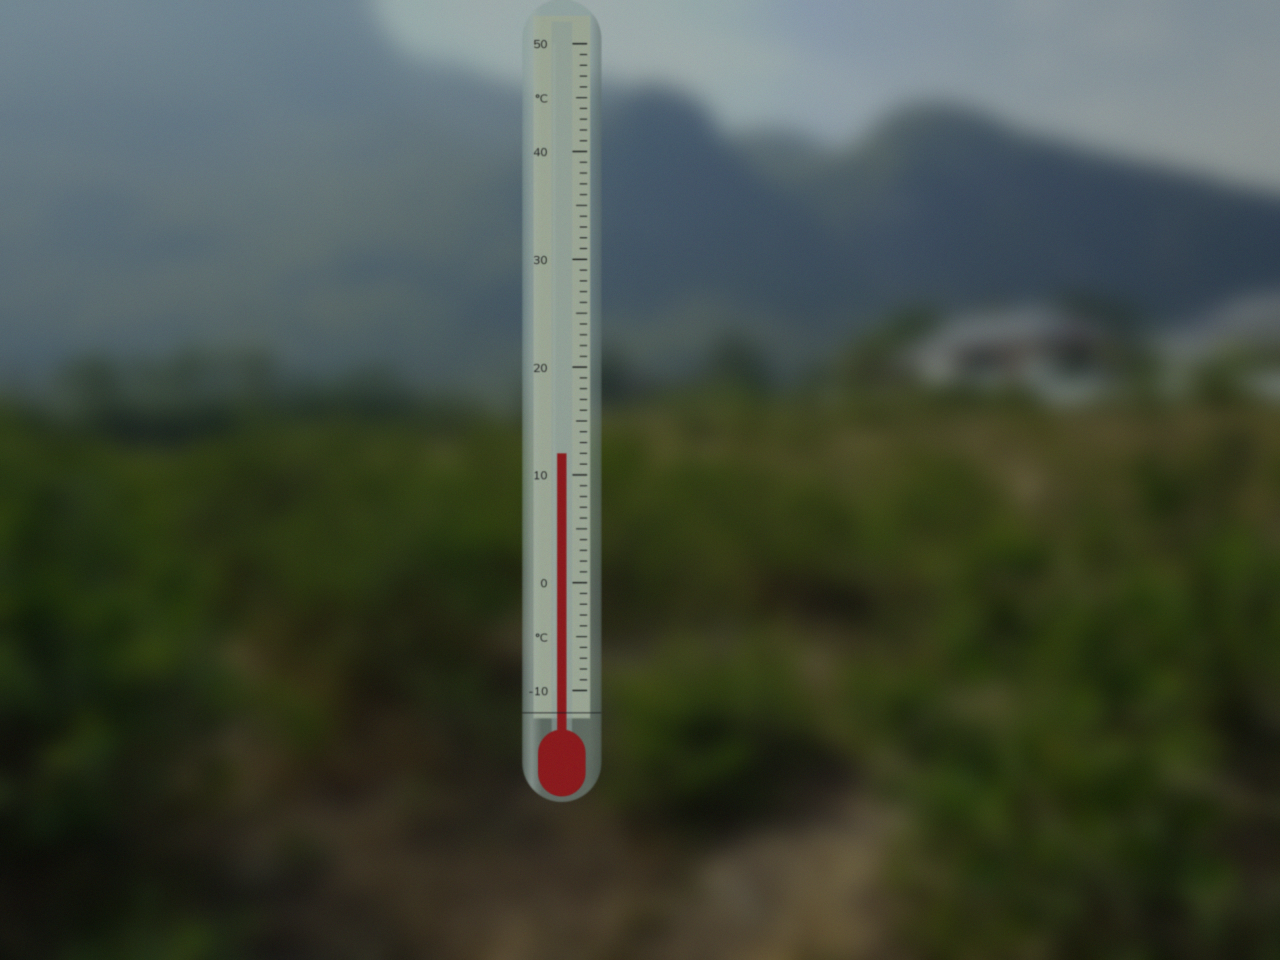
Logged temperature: 12 °C
